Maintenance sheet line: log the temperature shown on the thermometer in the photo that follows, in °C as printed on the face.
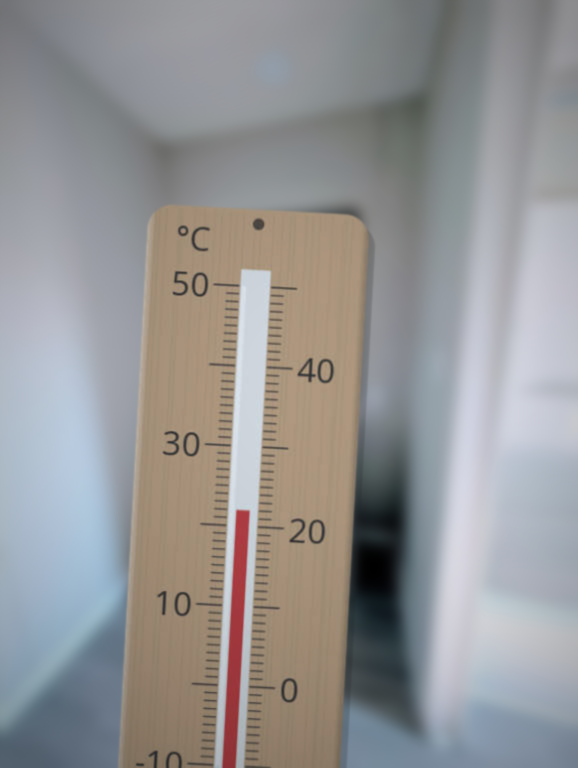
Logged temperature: 22 °C
